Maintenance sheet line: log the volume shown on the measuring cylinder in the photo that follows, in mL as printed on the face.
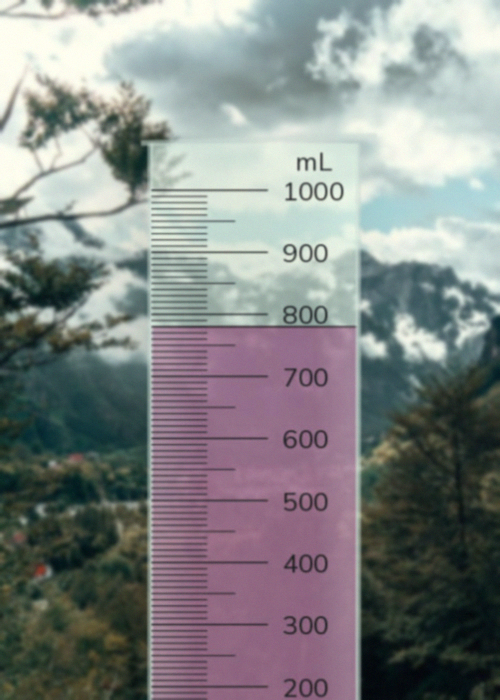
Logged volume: 780 mL
